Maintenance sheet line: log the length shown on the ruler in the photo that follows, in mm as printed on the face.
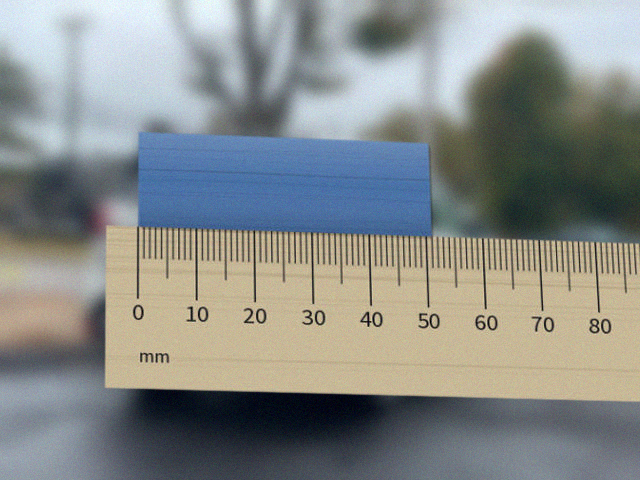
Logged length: 51 mm
